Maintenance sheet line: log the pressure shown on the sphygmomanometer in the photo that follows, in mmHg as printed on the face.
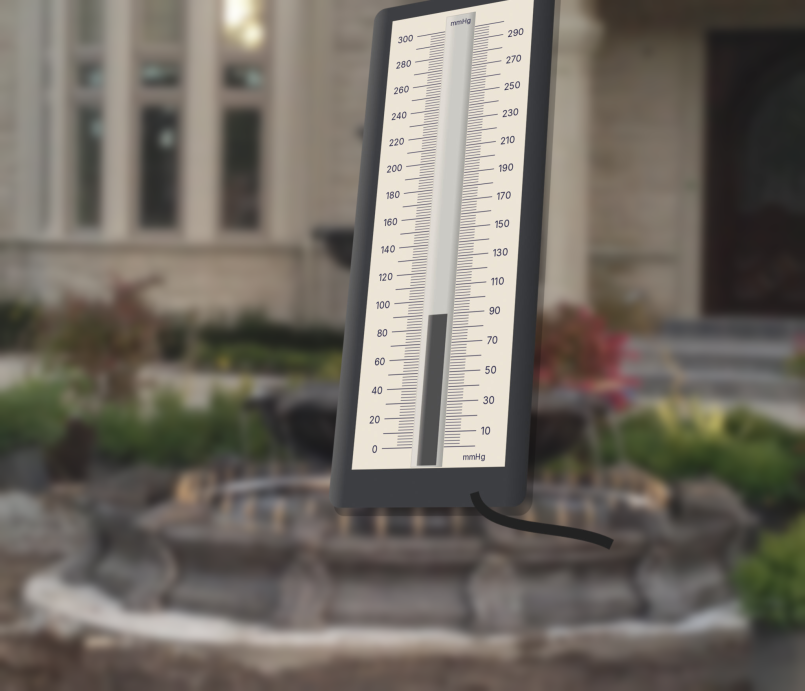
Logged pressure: 90 mmHg
